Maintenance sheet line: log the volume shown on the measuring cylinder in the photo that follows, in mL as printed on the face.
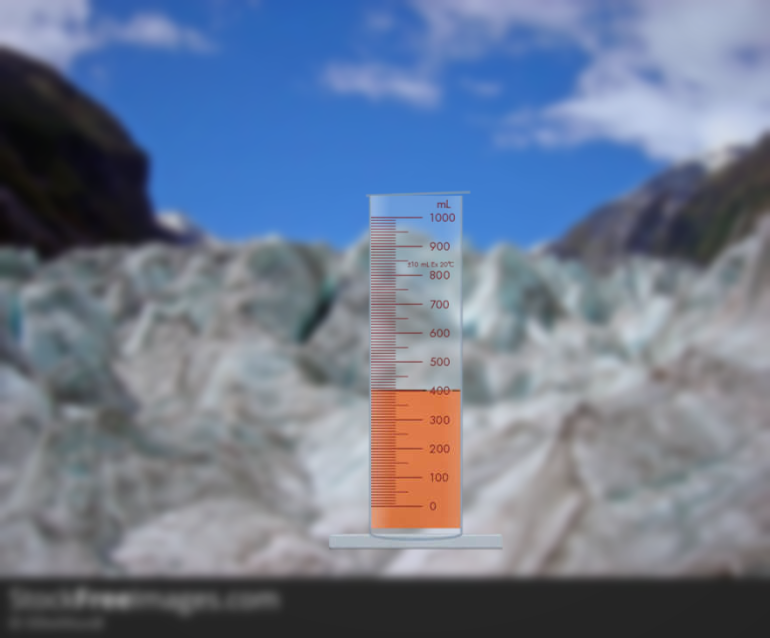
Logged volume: 400 mL
